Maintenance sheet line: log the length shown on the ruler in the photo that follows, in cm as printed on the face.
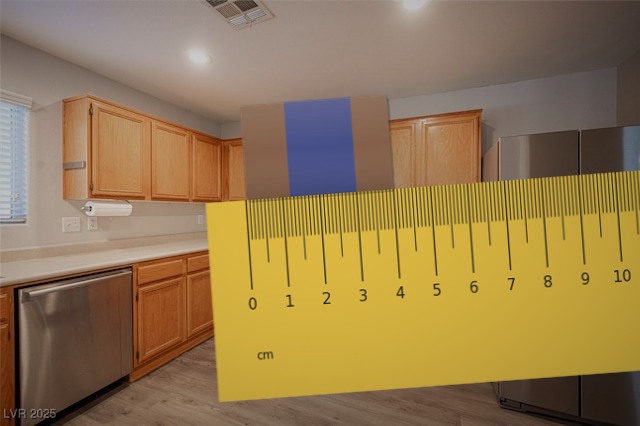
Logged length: 4 cm
